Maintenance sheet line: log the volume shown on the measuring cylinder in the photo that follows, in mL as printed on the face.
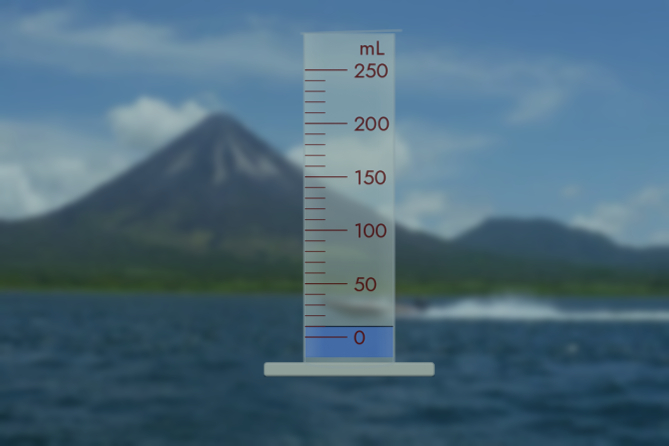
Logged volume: 10 mL
